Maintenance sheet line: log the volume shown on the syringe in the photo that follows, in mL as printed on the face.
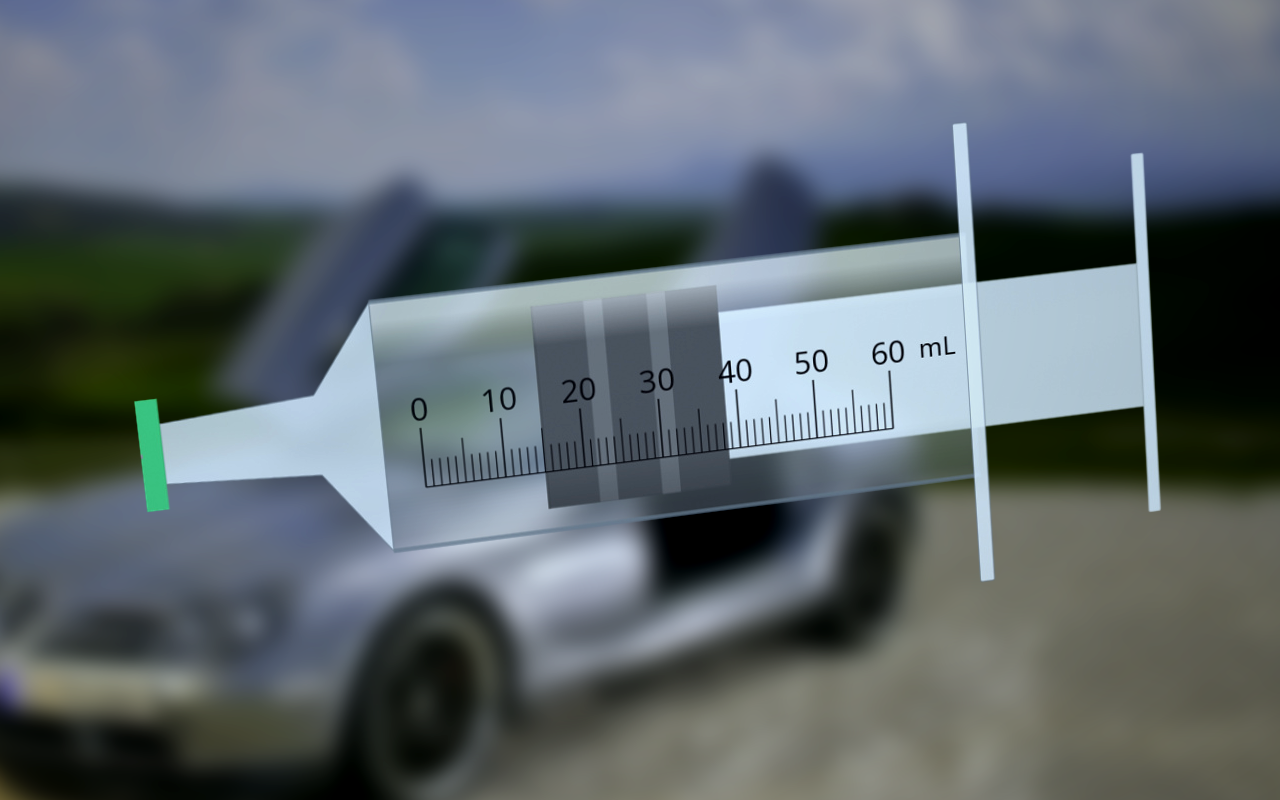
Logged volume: 15 mL
